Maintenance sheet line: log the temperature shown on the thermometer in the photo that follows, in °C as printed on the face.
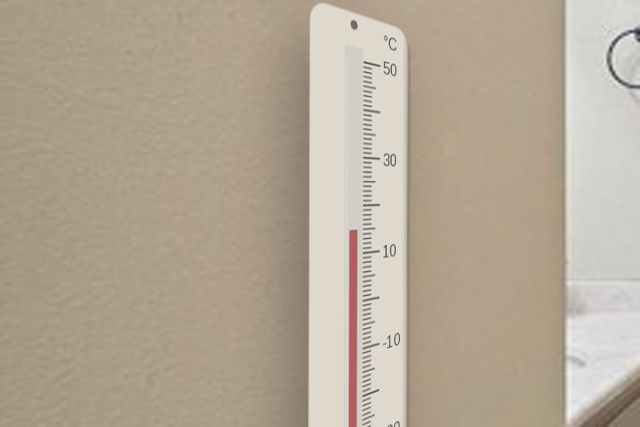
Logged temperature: 15 °C
